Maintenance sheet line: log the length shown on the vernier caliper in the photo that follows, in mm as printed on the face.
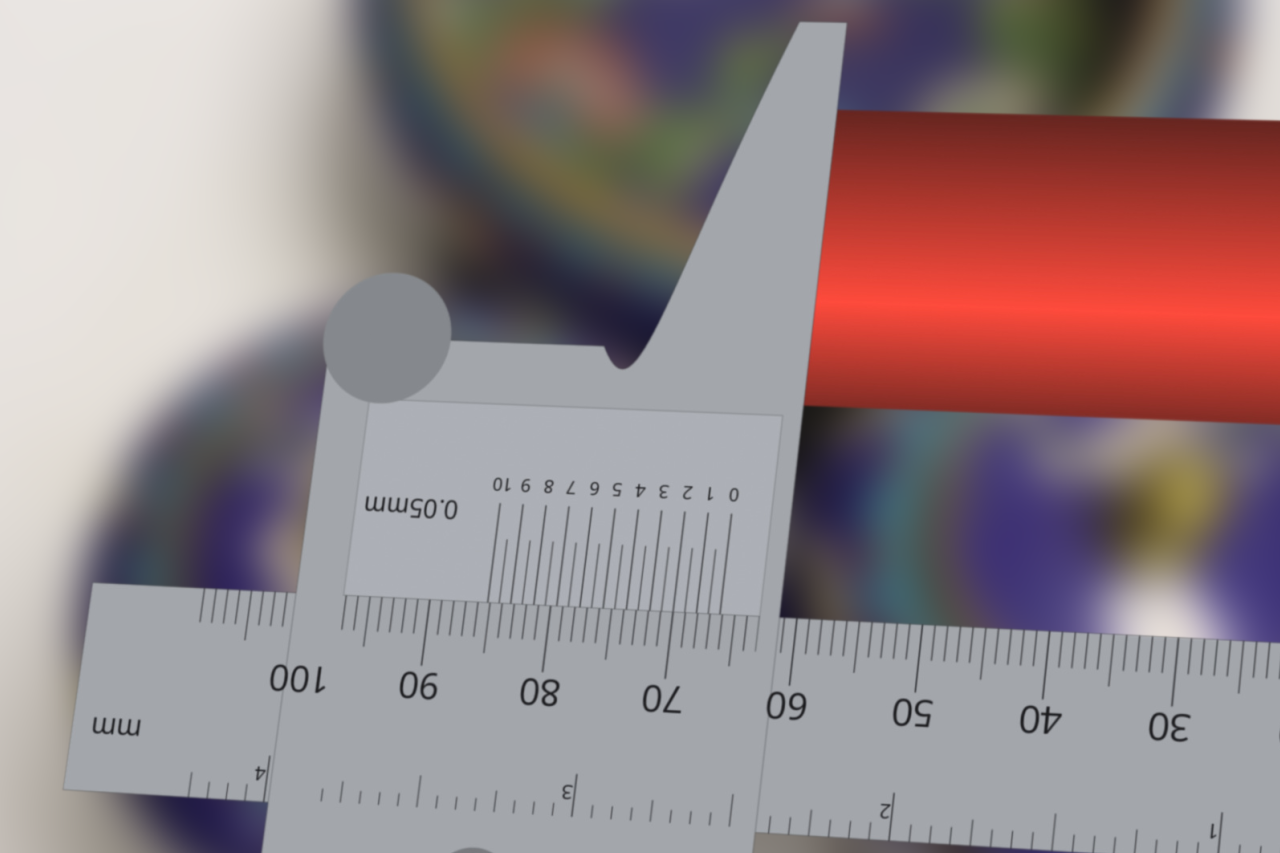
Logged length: 66.2 mm
